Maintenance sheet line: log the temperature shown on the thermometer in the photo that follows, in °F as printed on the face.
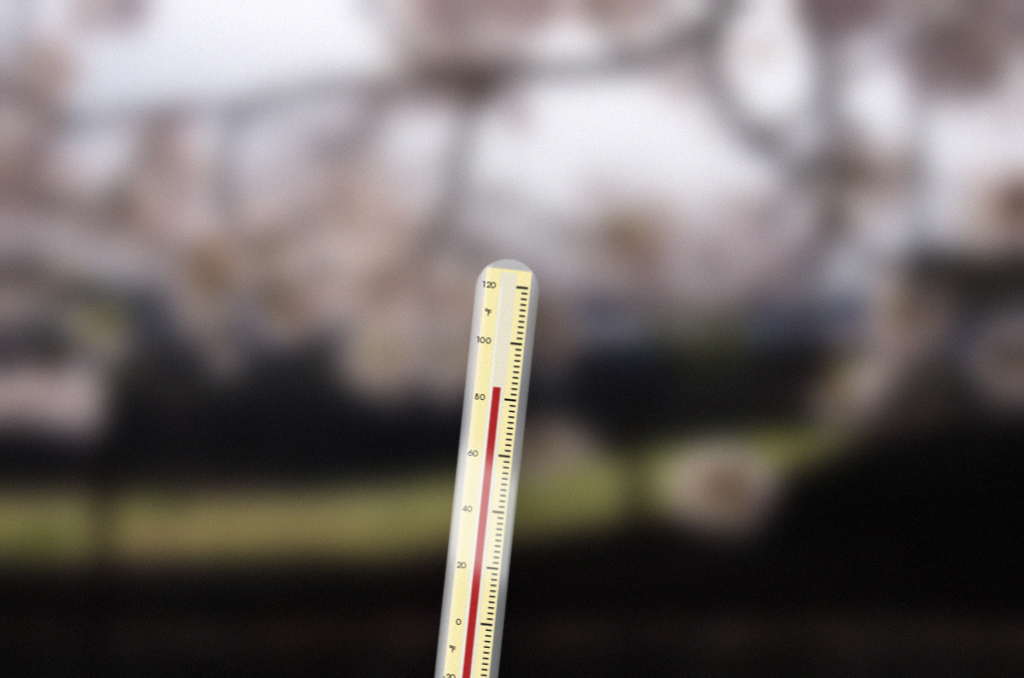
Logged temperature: 84 °F
